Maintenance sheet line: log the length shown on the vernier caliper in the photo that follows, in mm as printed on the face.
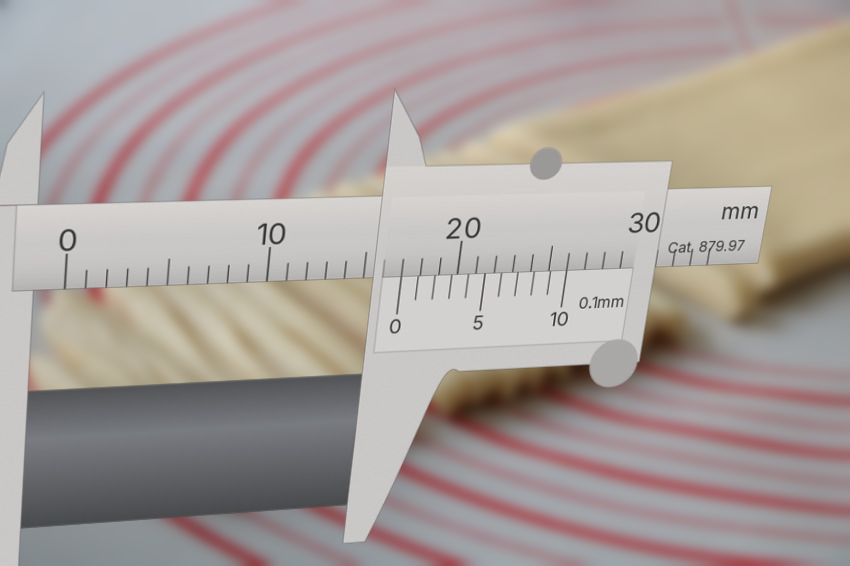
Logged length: 17.0 mm
